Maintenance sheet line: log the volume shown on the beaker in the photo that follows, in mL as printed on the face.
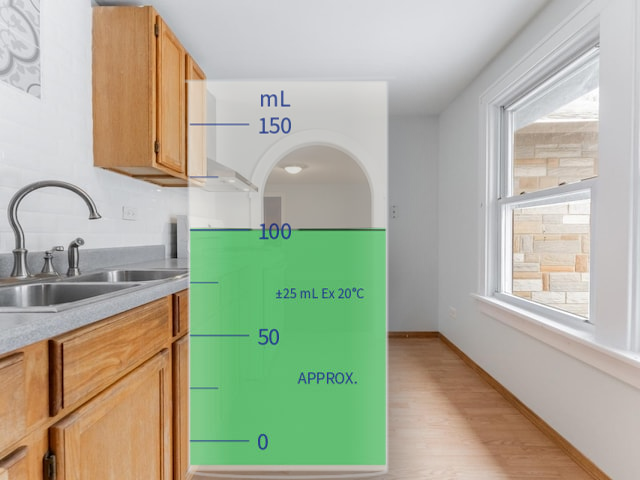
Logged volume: 100 mL
